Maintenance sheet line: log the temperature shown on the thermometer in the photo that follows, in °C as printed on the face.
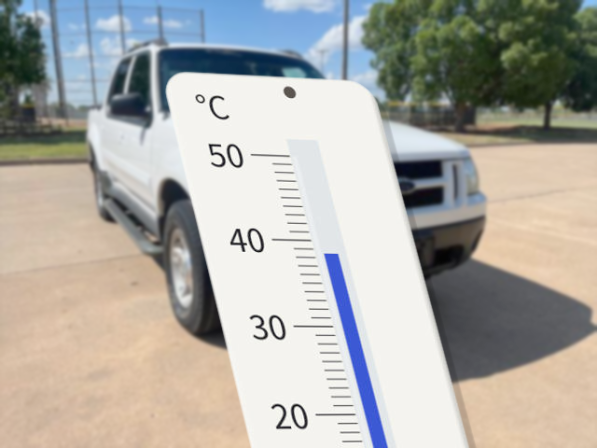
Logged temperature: 38.5 °C
